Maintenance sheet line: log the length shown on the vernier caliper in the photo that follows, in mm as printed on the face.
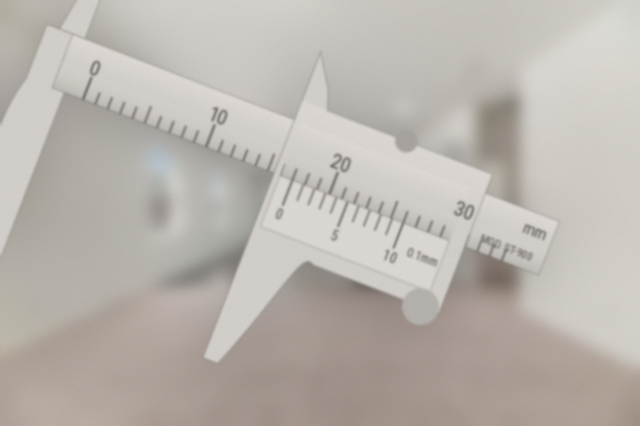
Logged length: 17.0 mm
